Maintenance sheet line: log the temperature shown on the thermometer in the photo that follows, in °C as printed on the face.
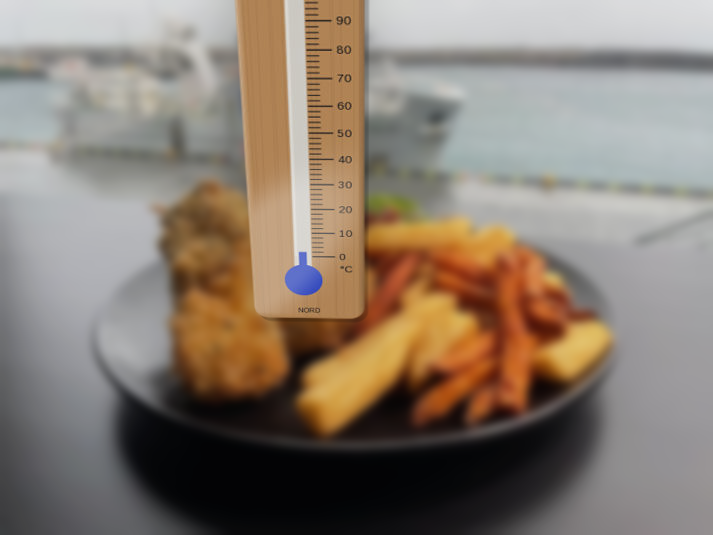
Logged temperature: 2 °C
